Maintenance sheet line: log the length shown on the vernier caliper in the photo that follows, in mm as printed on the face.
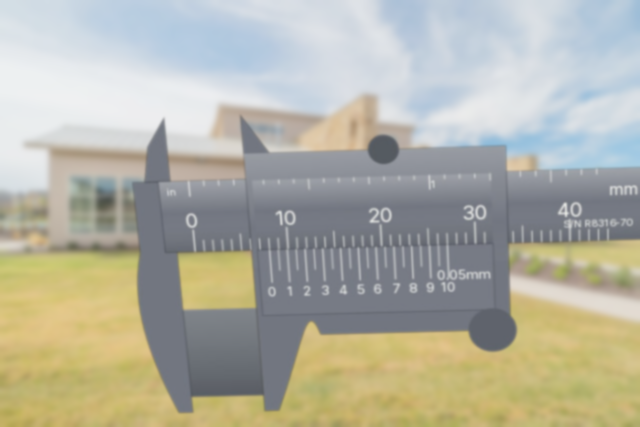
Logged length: 8.0 mm
